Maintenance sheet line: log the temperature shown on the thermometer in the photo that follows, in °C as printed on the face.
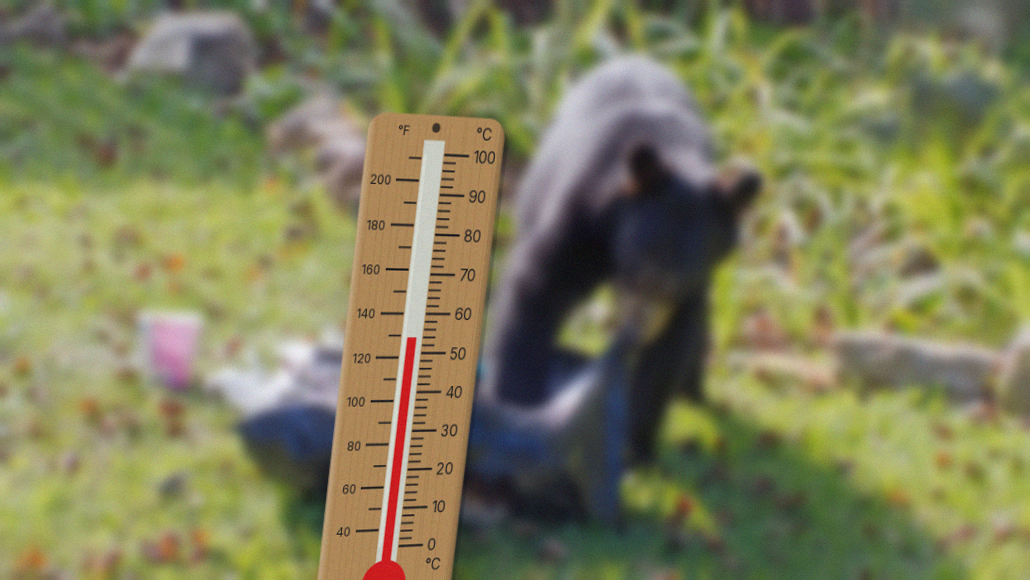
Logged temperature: 54 °C
